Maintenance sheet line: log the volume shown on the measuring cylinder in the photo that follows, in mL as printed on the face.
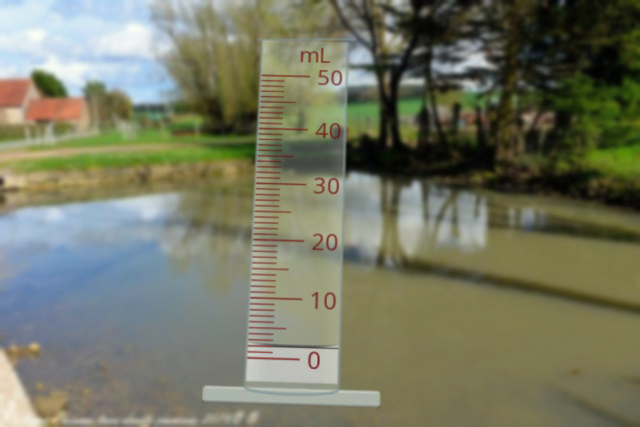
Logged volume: 2 mL
